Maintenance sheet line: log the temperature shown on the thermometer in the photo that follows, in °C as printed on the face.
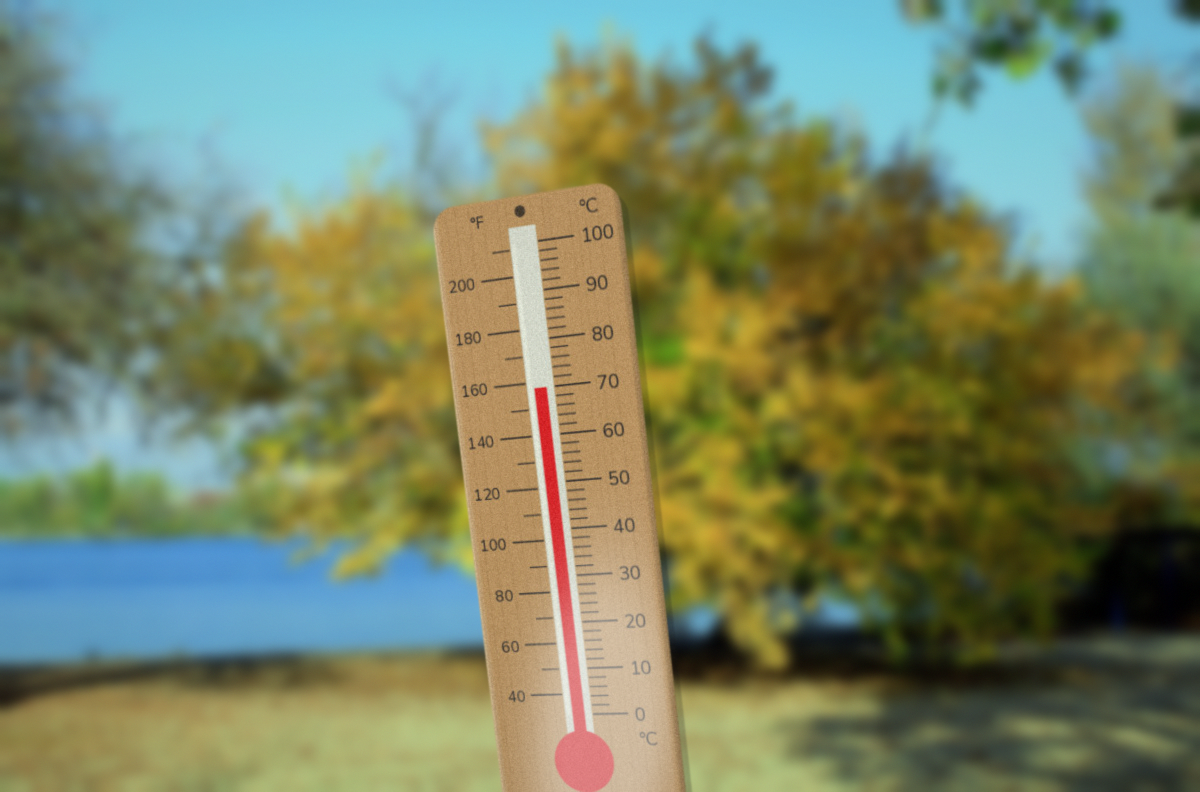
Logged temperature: 70 °C
